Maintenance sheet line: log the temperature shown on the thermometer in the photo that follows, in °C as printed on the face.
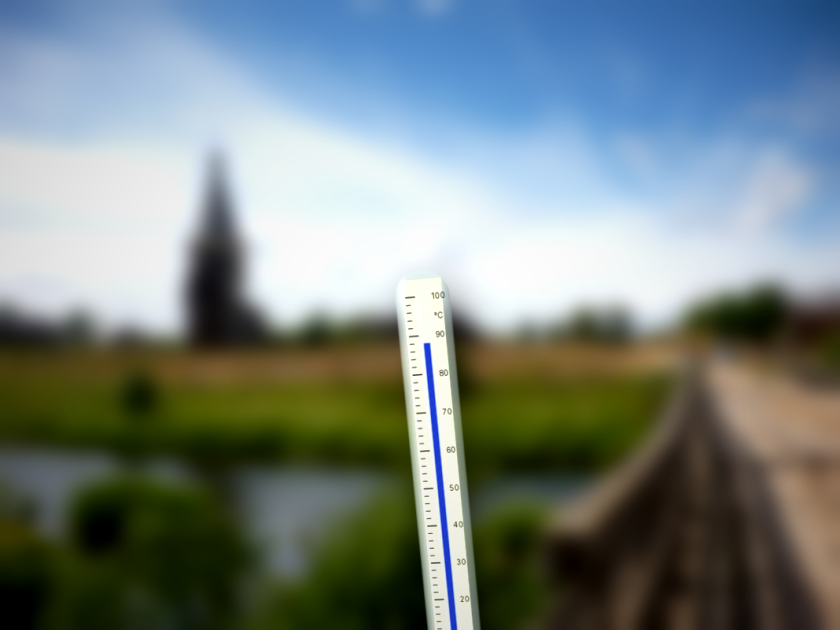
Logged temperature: 88 °C
